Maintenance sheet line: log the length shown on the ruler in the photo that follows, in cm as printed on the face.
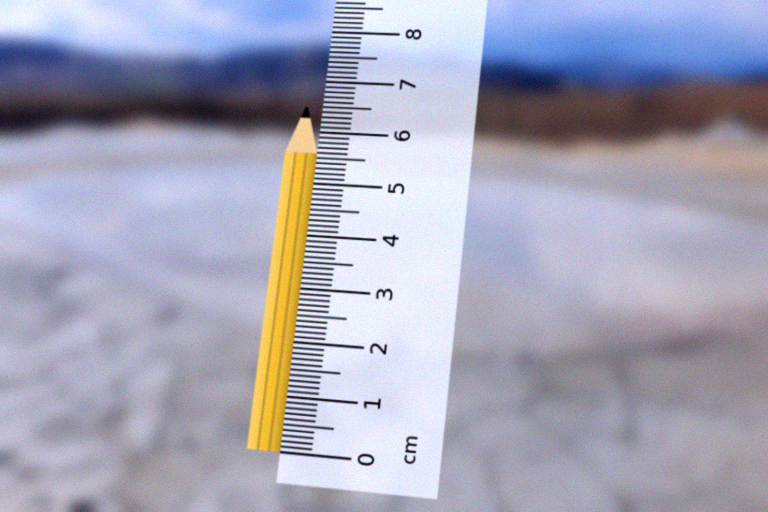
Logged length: 6.5 cm
